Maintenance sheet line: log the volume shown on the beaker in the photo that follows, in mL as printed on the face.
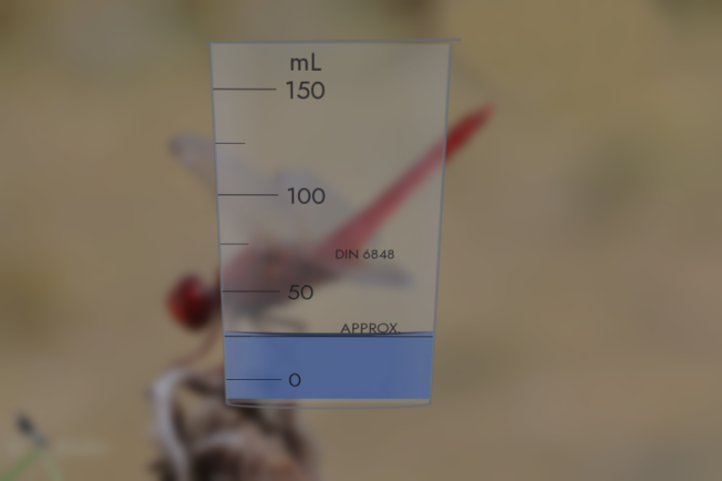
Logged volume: 25 mL
